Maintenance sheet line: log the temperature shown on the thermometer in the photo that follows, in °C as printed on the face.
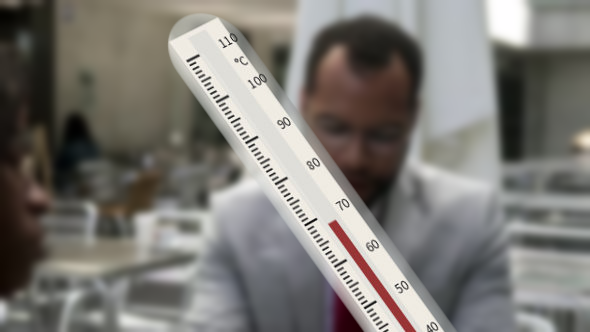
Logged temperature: 68 °C
